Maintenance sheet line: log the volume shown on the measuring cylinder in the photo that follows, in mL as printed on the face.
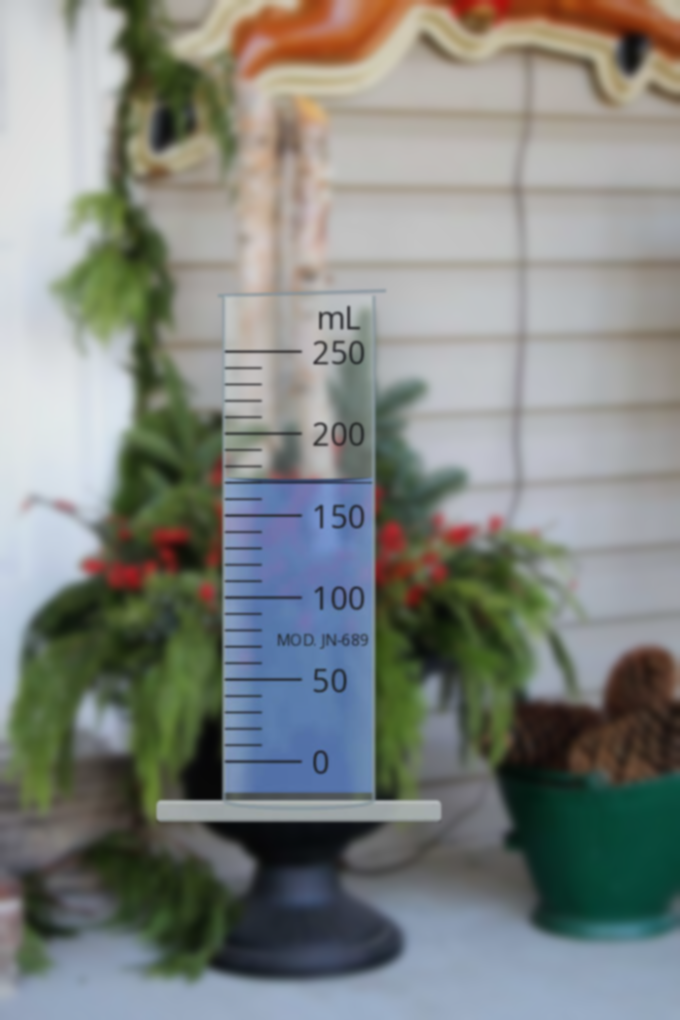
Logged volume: 170 mL
